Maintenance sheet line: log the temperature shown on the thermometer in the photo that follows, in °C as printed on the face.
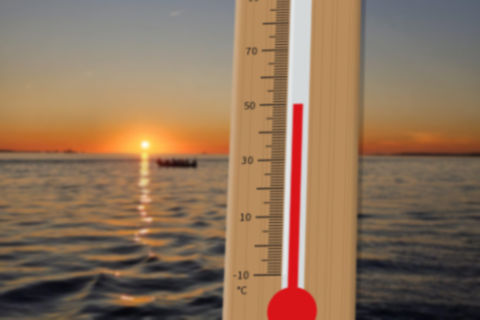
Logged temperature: 50 °C
